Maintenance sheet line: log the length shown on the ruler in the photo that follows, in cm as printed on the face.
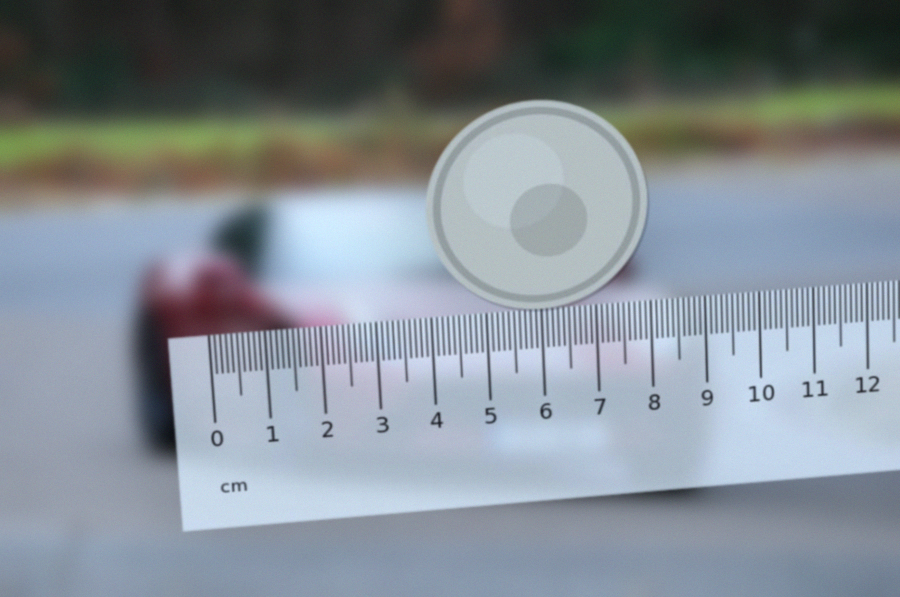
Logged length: 4 cm
